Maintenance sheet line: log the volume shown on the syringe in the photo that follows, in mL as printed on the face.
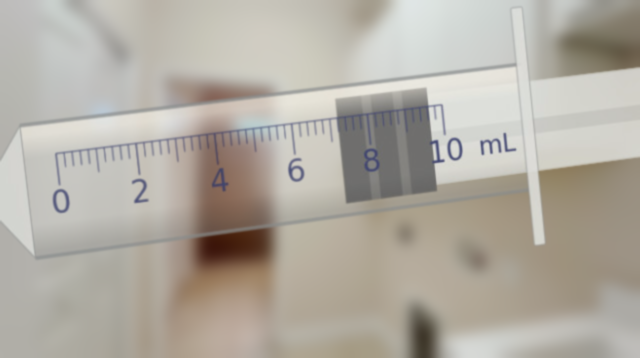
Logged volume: 7.2 mL
